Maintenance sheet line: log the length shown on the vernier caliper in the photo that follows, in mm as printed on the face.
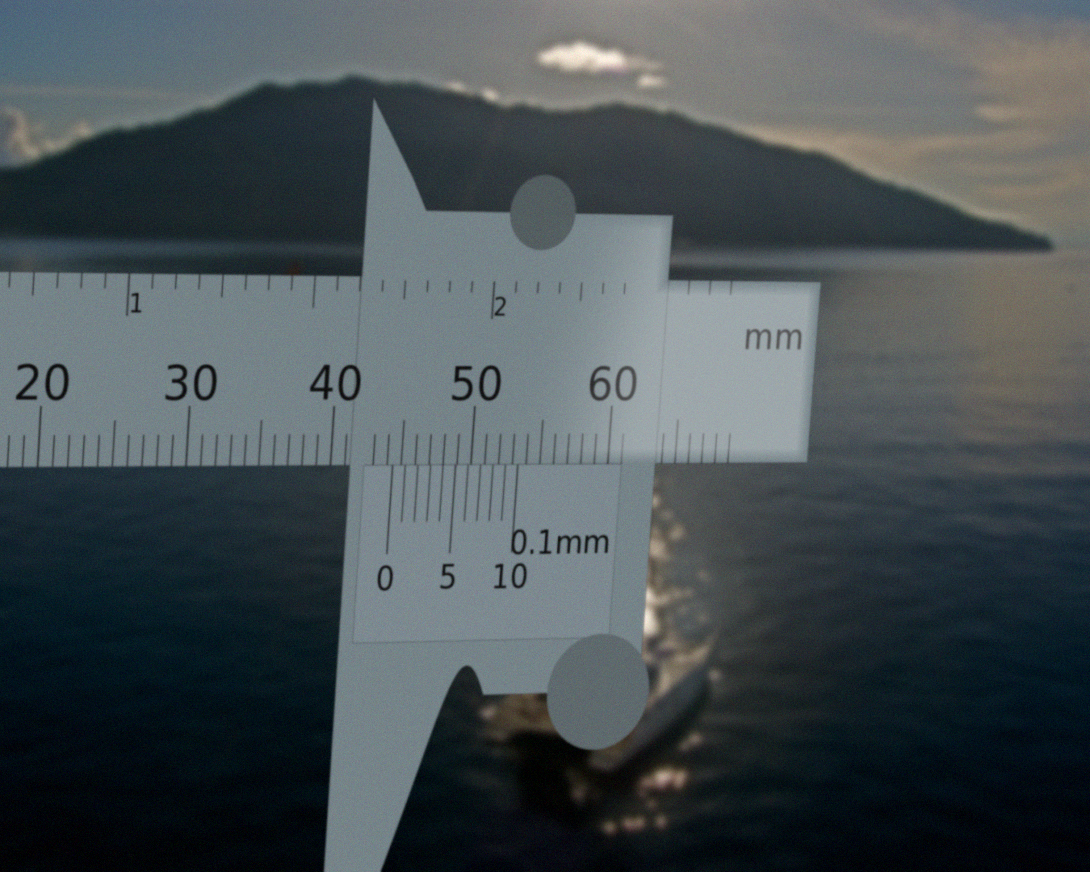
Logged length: 44.4 mm
